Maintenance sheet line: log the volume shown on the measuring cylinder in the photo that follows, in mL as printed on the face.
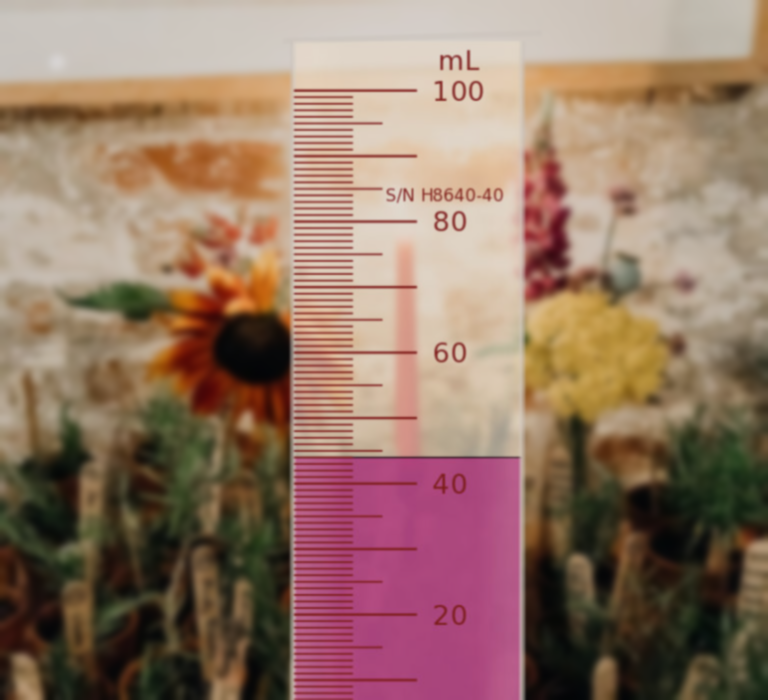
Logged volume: 44 mL
